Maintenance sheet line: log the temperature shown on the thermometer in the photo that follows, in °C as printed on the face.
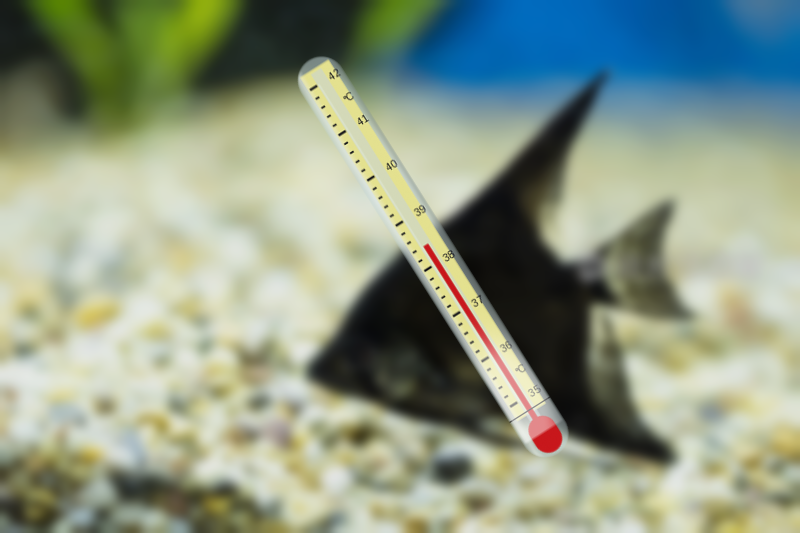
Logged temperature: 38.4 °C
